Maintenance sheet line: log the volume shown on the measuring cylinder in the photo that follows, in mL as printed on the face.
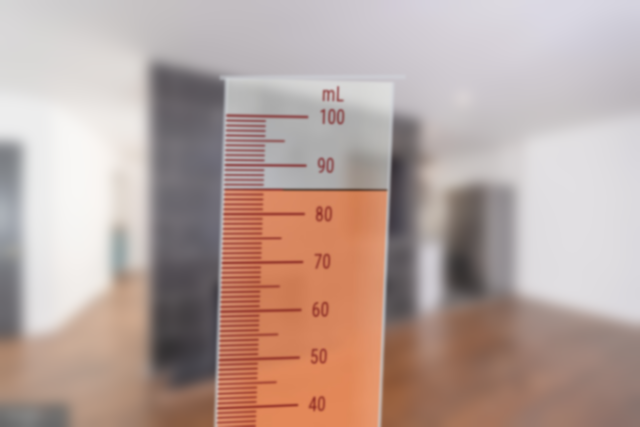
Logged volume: 85 mL
